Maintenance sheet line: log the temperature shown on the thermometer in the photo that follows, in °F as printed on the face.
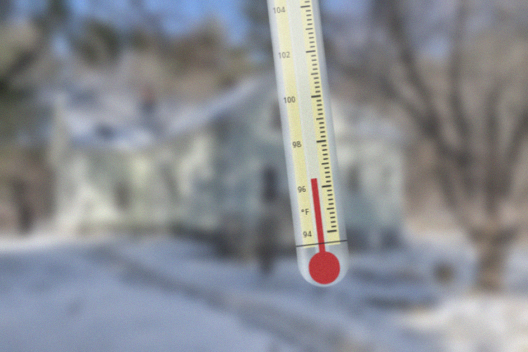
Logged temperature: 96.4 °F
